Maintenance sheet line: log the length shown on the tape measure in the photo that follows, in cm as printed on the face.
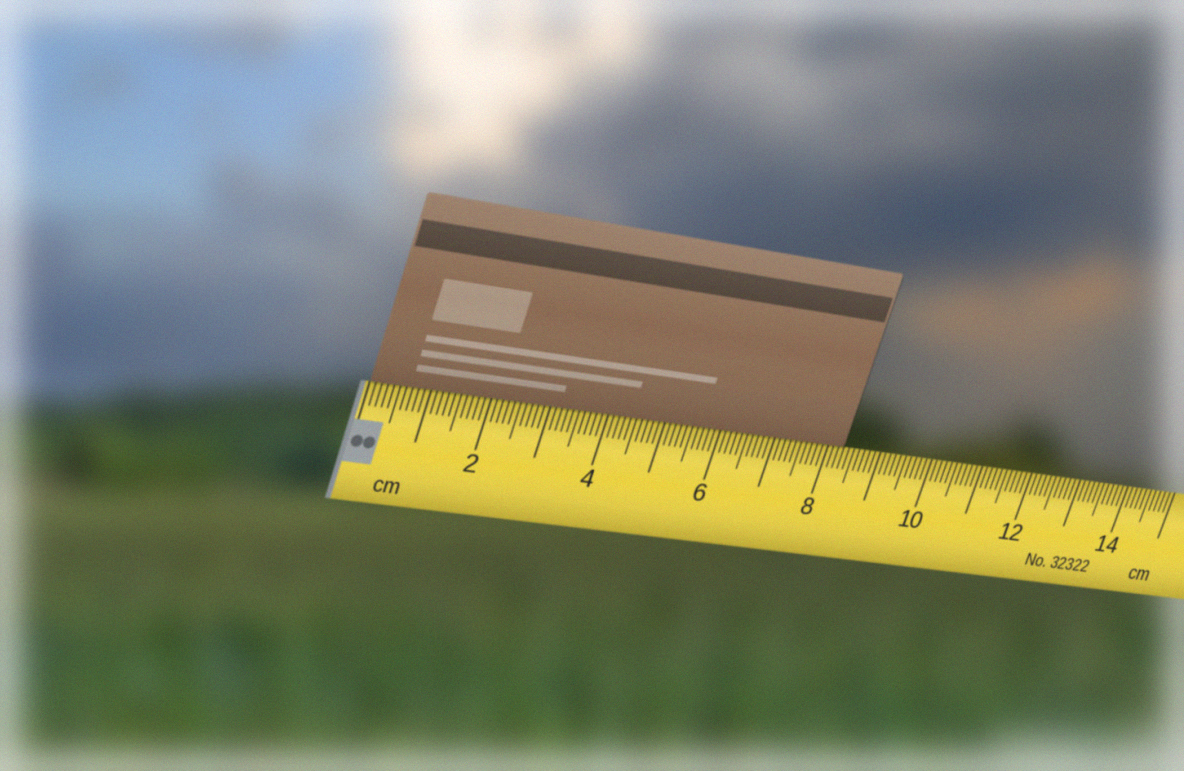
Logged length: 8.3 cm
